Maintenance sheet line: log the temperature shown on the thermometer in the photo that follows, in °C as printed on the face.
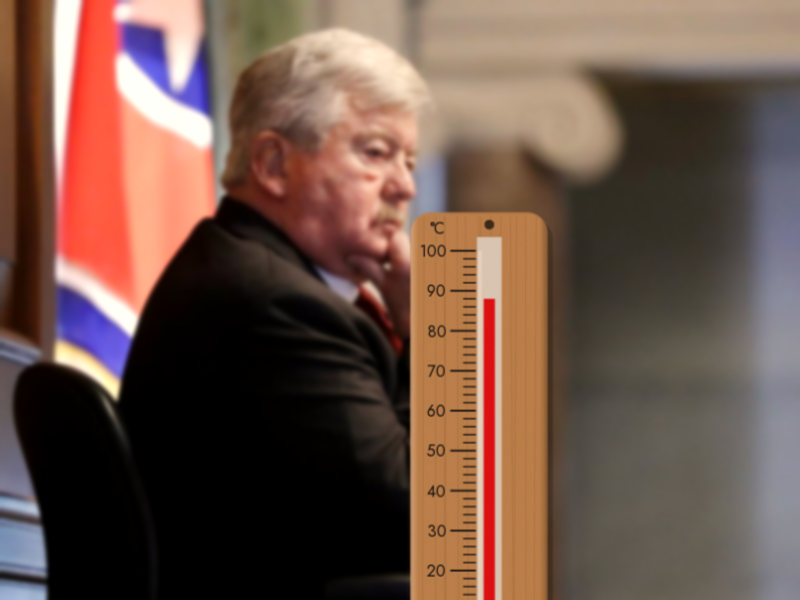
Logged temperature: 88 °C
